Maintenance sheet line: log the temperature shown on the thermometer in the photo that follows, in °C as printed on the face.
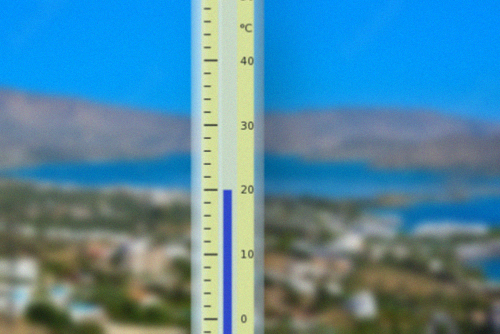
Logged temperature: 20 °C
